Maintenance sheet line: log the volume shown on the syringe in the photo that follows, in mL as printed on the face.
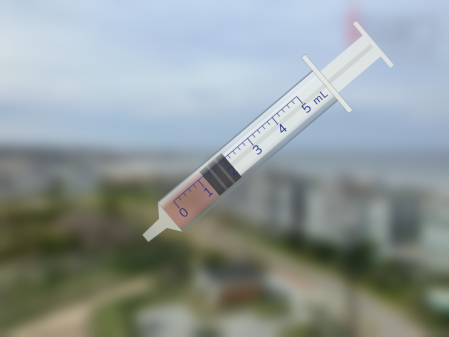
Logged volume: 1.2 mL
